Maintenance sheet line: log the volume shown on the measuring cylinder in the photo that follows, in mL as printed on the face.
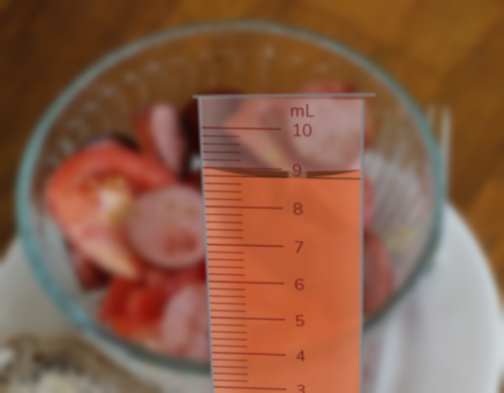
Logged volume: 8.8 mL
